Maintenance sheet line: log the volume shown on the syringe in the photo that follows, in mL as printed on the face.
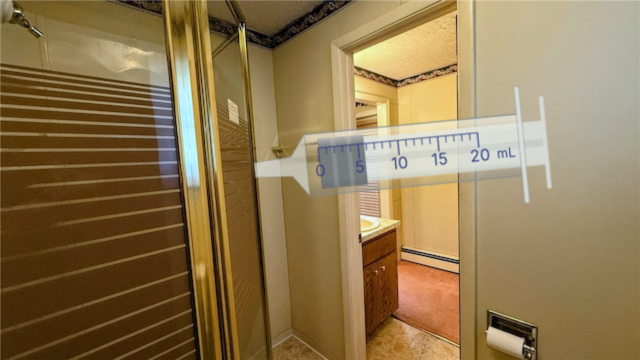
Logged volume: 0 mL
